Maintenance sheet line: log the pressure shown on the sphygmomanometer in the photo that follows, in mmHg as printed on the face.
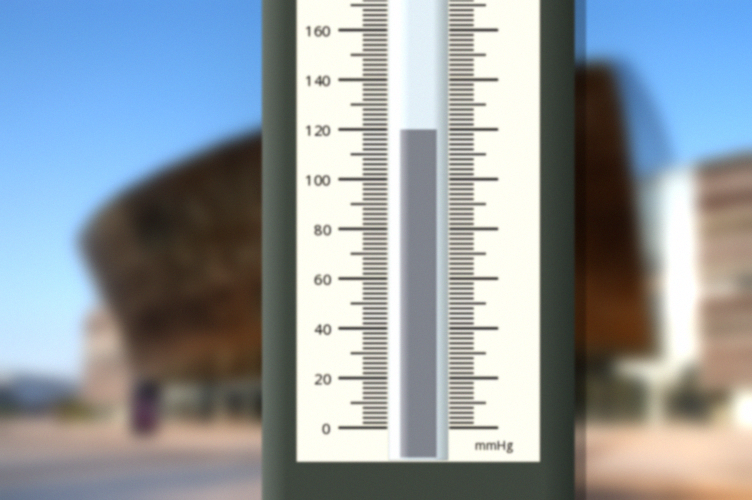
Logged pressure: 120 mmHg
